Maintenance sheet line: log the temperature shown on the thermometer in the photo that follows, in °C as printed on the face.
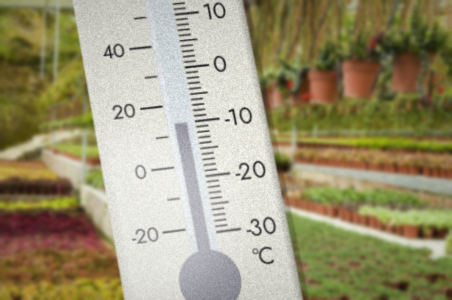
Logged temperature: -10 °C
